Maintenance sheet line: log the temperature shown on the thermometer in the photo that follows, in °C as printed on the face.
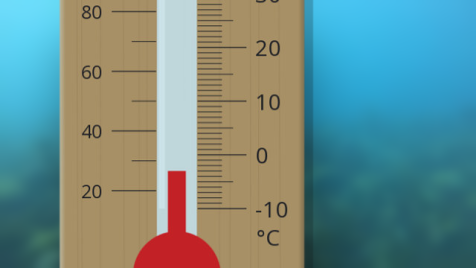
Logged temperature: -3 °C
